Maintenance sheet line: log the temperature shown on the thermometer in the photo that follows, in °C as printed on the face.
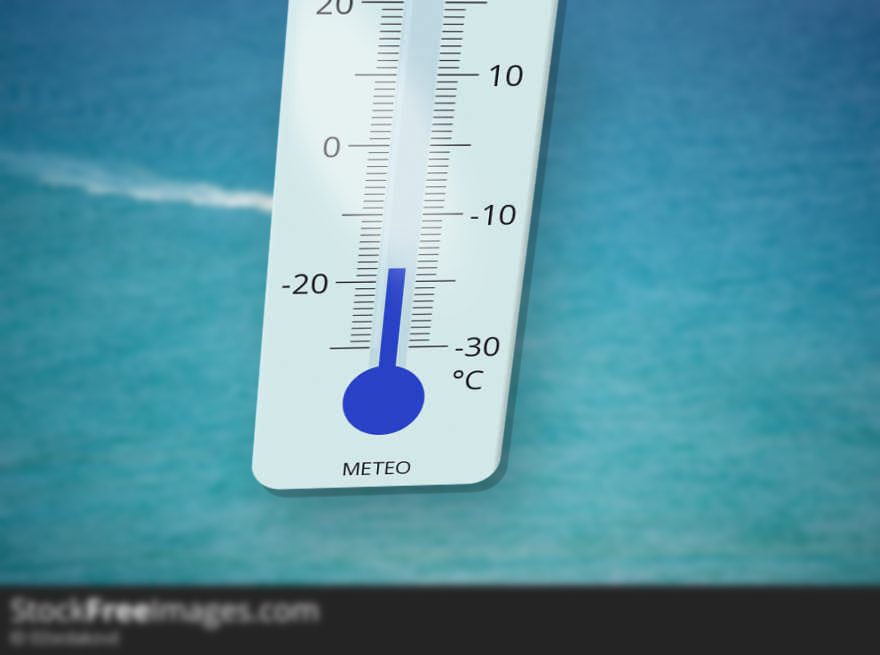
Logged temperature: -18 °C
